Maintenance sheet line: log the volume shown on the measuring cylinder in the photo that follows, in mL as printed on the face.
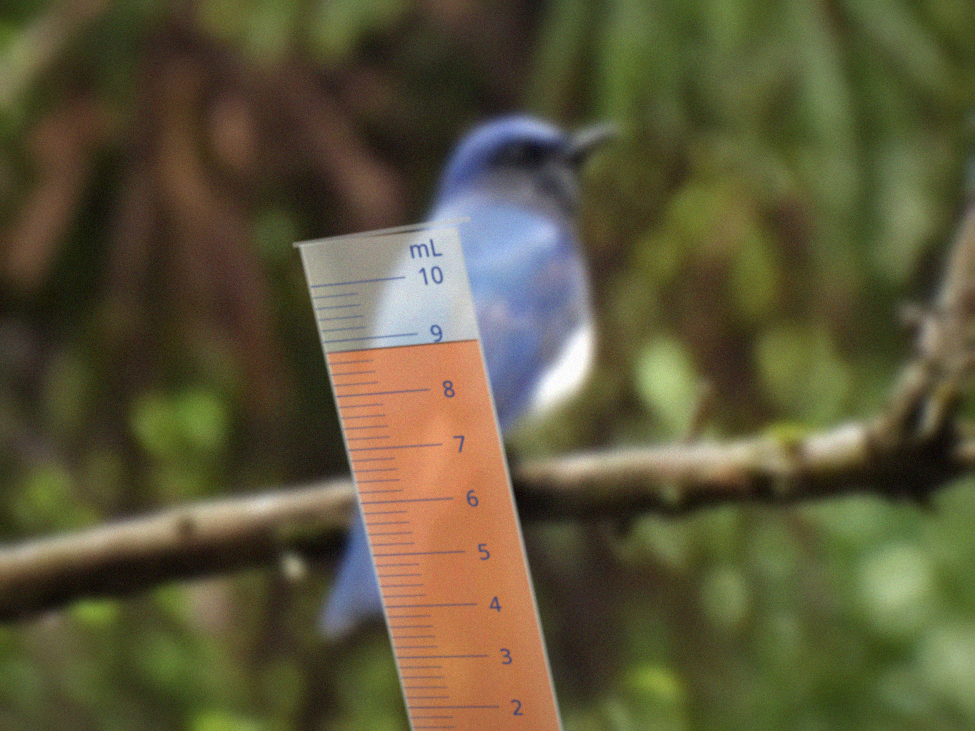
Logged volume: 8.8 mL
